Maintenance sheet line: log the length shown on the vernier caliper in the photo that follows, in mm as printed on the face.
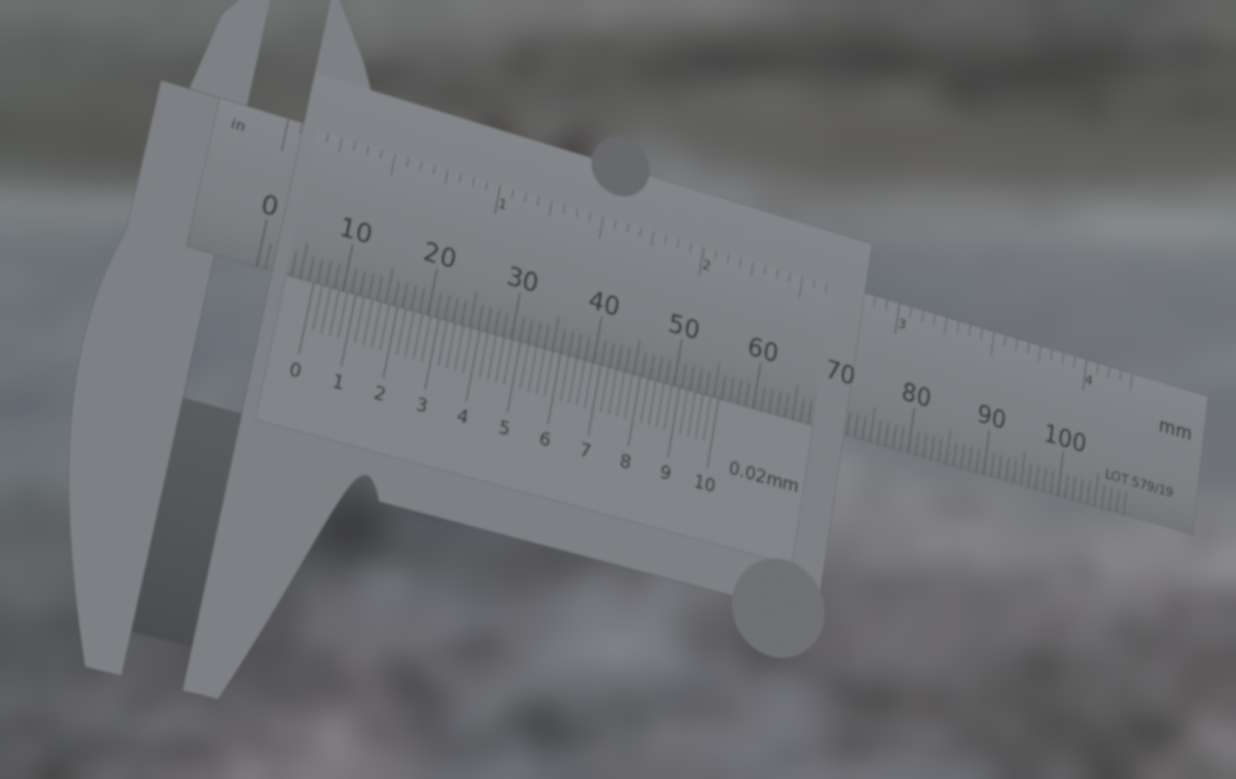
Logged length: 6.6 mm
